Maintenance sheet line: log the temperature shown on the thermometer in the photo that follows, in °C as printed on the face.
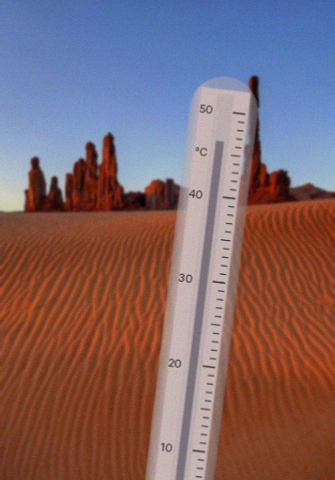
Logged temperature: 46.5 °C
